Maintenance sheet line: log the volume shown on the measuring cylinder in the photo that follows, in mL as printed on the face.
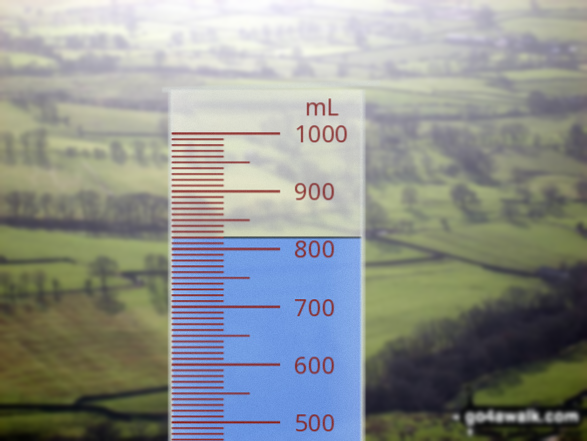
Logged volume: 820 mL
